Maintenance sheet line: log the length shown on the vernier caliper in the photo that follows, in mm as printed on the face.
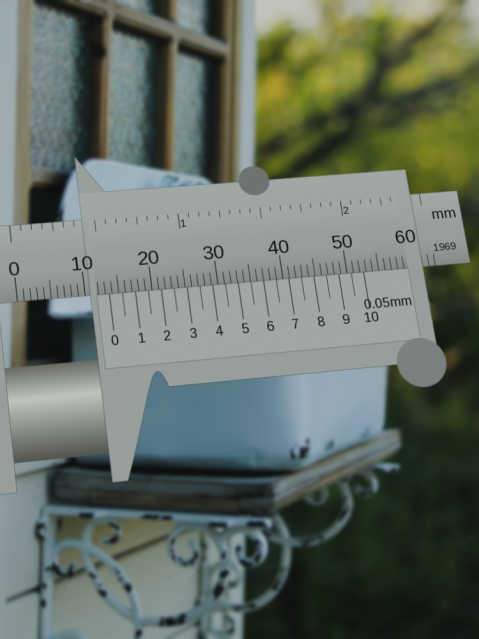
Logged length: 13.6 mm
